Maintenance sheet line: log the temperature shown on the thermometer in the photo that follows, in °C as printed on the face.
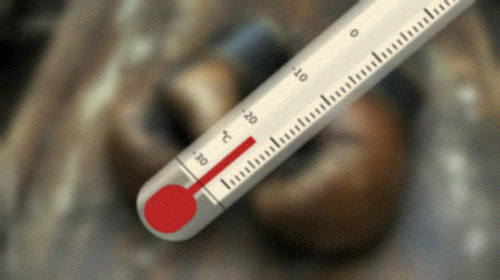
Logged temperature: -22 °C
